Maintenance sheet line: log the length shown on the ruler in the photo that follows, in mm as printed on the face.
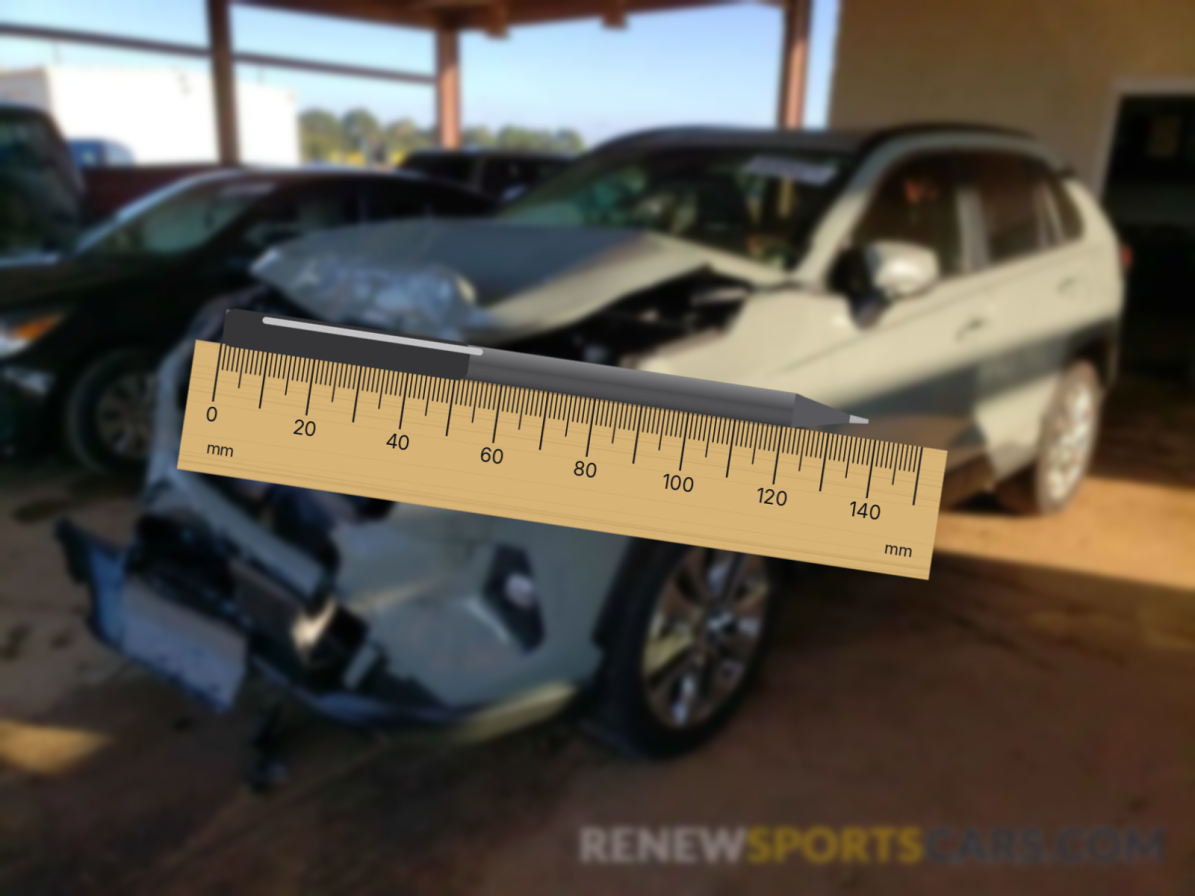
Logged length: 138 mm
